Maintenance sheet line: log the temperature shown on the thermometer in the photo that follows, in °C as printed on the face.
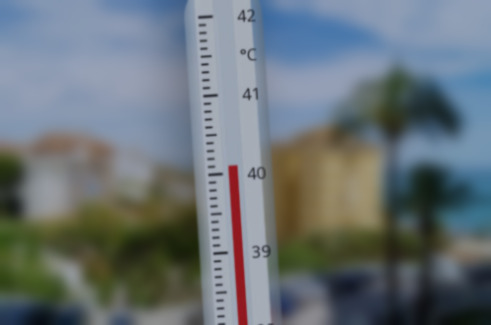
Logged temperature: 40.1 °C
